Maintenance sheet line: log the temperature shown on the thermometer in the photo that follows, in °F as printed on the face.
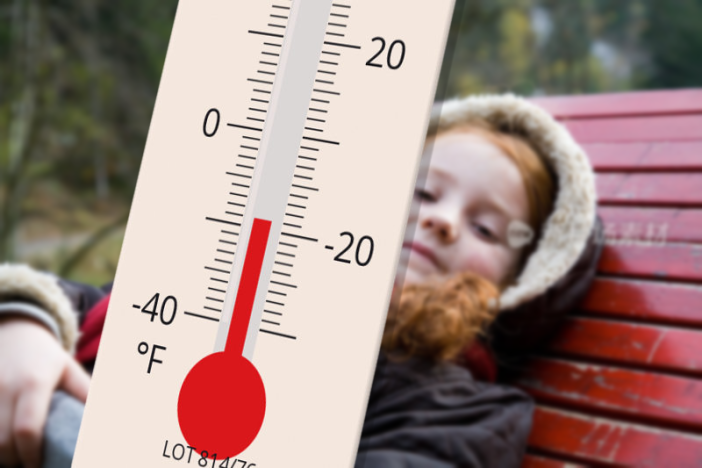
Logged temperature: -18 °F
